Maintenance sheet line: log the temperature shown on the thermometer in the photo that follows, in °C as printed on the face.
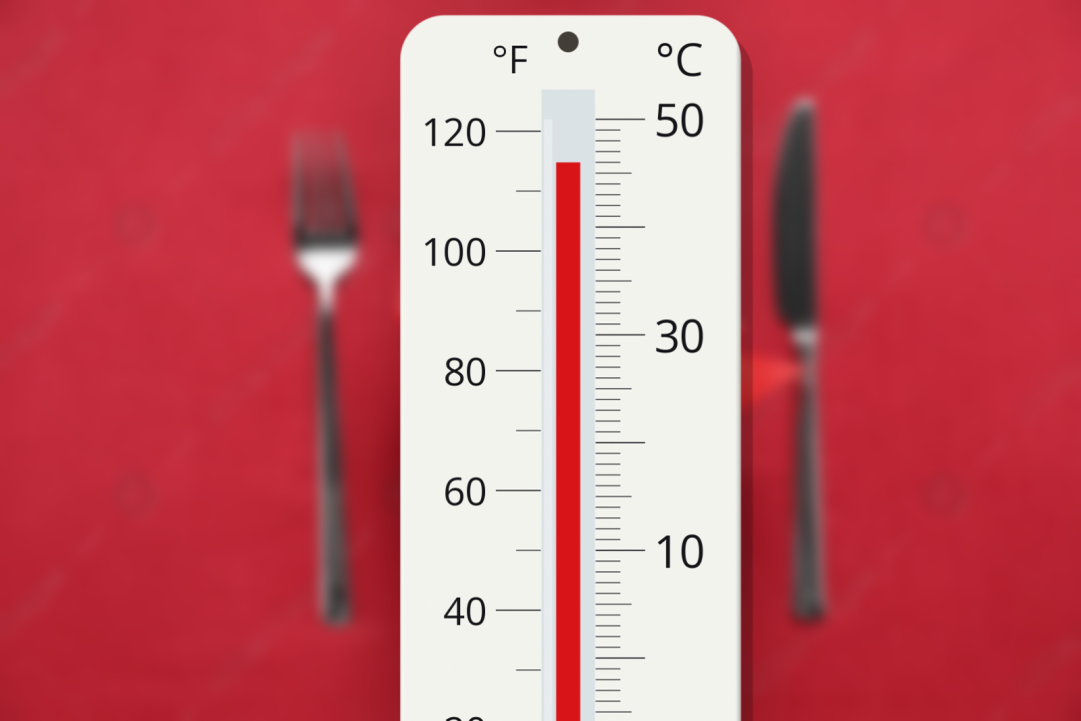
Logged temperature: 46 °C
